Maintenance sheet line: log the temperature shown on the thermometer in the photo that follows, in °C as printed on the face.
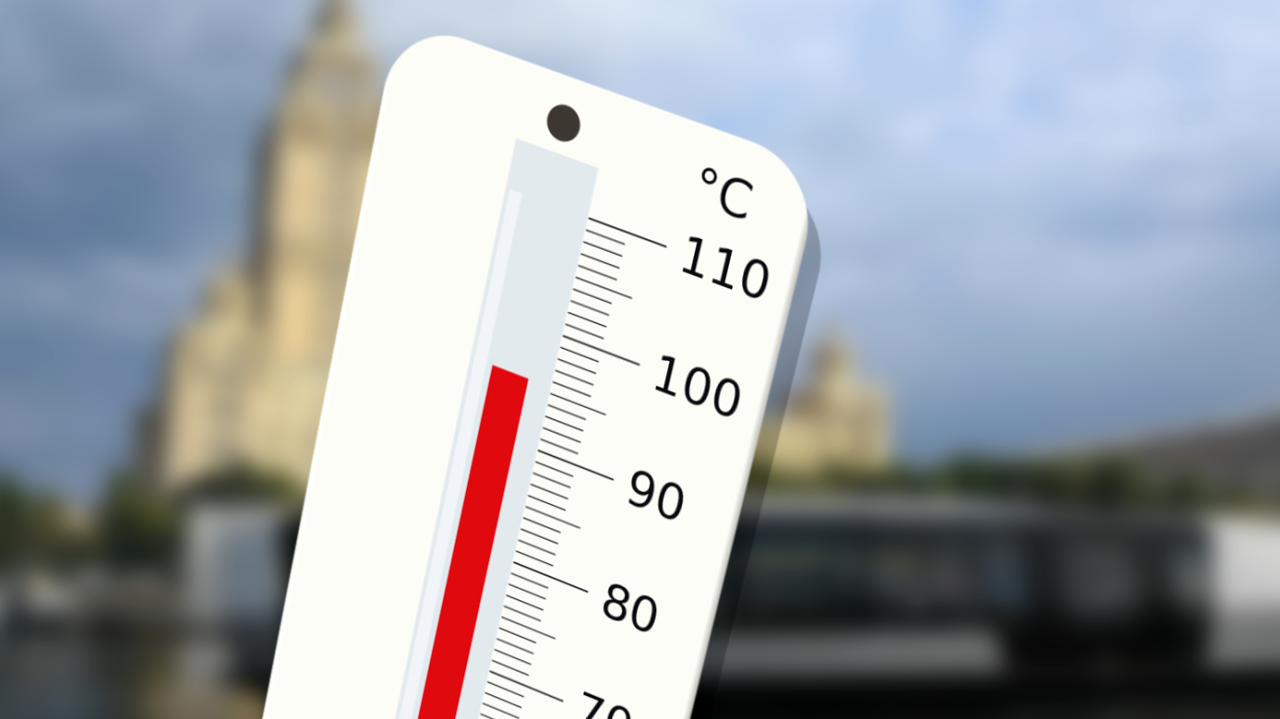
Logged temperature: 95.5 °C
